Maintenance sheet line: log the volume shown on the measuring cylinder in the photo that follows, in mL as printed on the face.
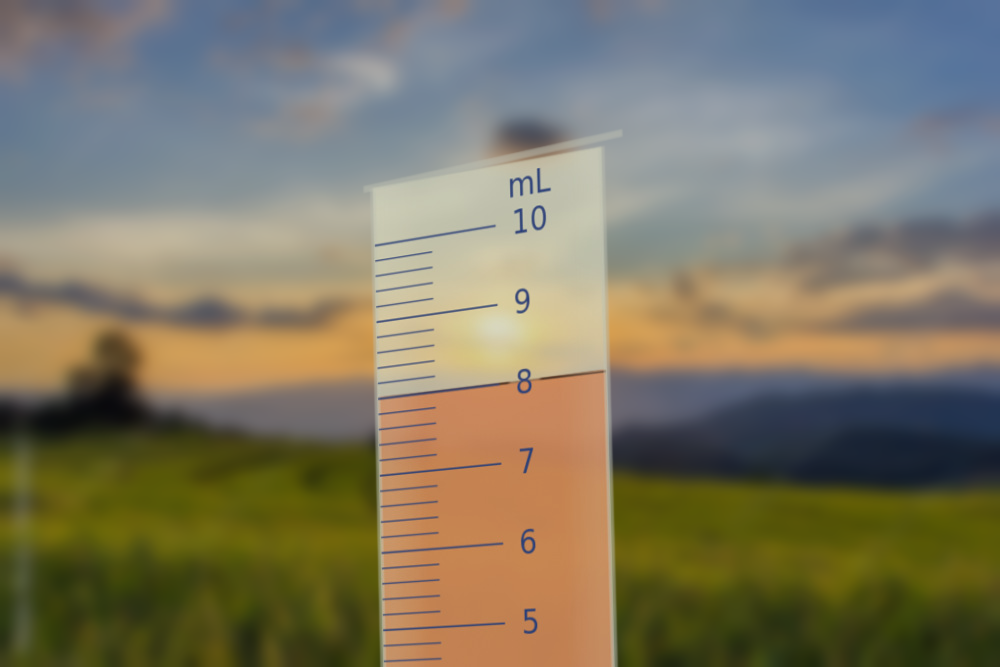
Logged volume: 8 mL
